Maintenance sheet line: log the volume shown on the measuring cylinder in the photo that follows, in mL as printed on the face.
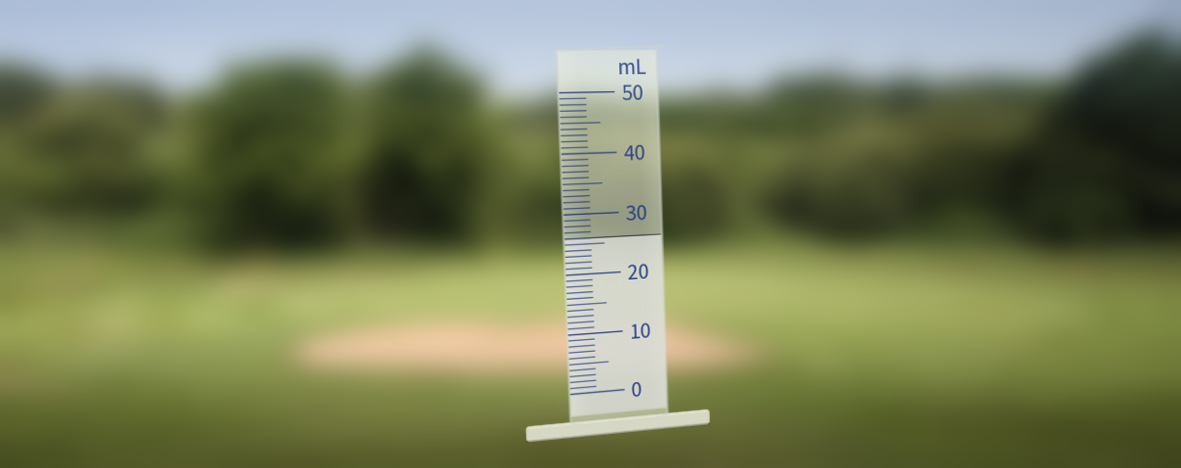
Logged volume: 26 mL
